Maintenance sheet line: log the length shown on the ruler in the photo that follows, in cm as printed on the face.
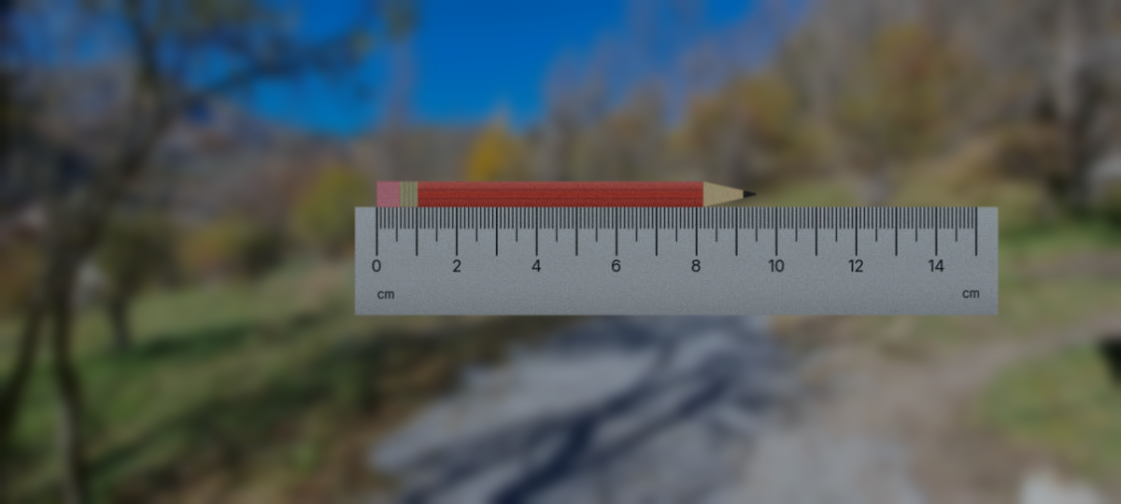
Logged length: 9.5 cm
